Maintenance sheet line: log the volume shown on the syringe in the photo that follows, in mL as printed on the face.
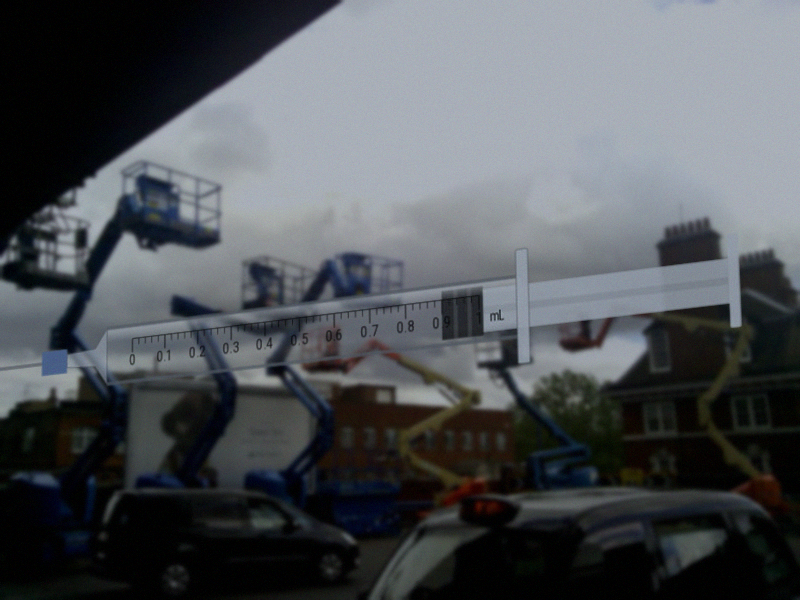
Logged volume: 0.9 mL
